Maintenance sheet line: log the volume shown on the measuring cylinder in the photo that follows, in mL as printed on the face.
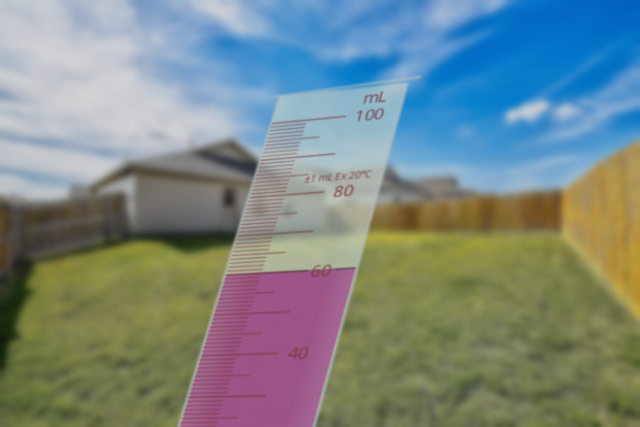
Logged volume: 60 mL
